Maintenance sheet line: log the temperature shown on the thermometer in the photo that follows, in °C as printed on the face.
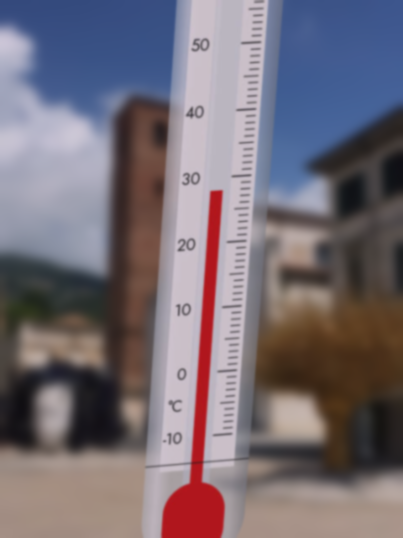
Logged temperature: 28 °C
